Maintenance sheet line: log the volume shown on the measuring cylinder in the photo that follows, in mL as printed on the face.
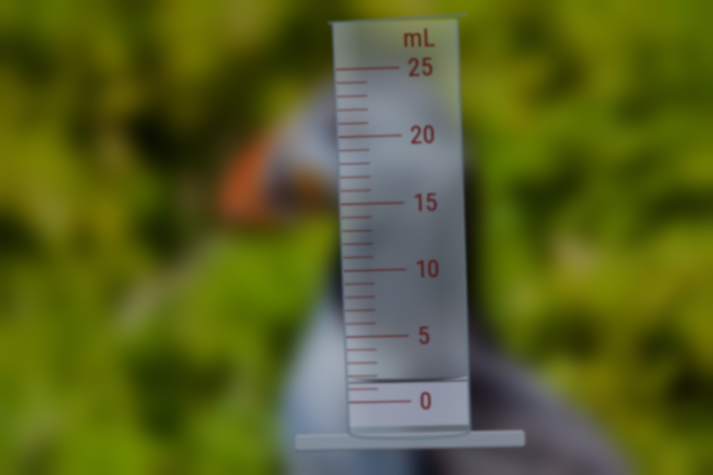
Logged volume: 1.5 mL
